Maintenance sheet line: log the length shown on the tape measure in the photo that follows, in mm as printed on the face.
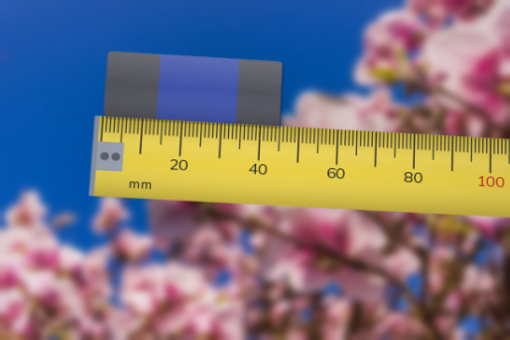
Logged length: 45 mm
